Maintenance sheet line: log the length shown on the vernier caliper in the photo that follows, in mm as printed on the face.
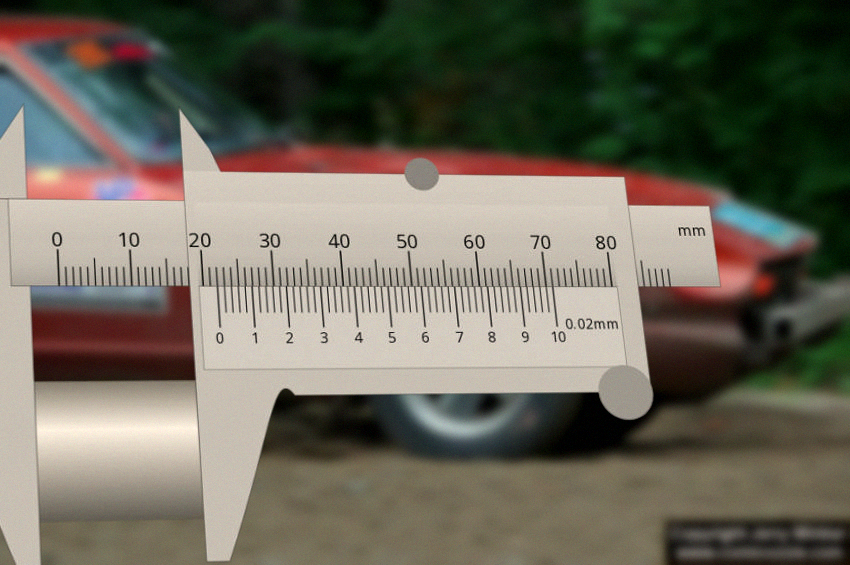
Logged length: 22.0 mm
